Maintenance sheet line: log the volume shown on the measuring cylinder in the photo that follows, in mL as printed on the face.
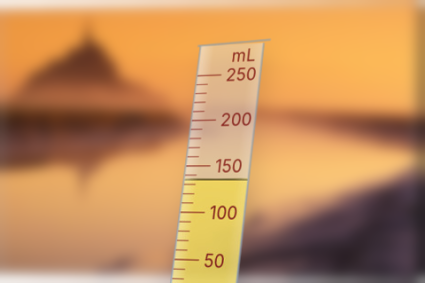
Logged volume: 135 mL
